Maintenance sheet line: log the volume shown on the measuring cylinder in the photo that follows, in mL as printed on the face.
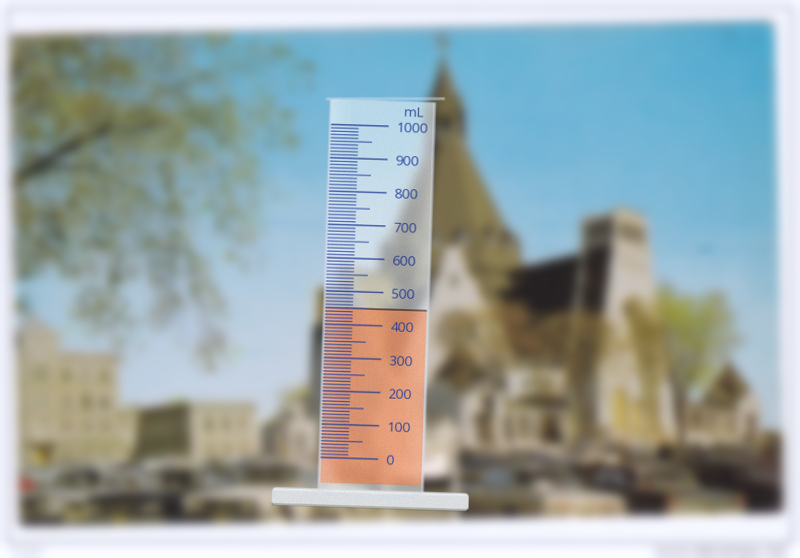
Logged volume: 450 mL
